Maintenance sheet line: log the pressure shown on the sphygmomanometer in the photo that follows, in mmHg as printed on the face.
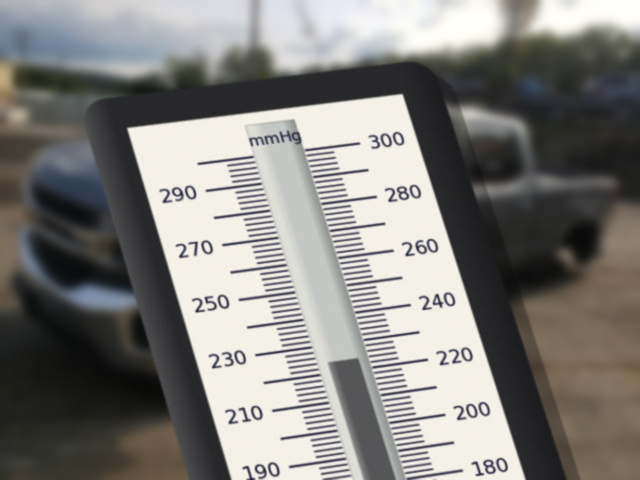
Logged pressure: 224 mmHg
